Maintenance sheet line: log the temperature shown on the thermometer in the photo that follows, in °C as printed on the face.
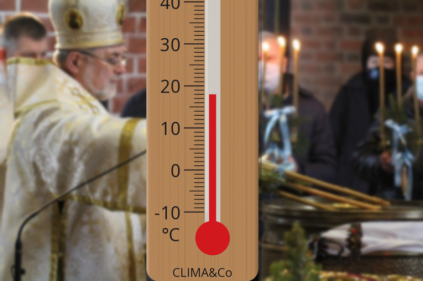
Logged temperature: 18 °C
